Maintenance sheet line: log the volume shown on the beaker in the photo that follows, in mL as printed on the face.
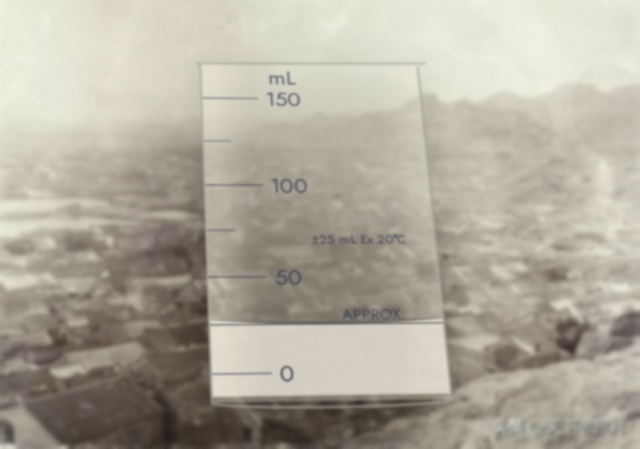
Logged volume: 25 mL
